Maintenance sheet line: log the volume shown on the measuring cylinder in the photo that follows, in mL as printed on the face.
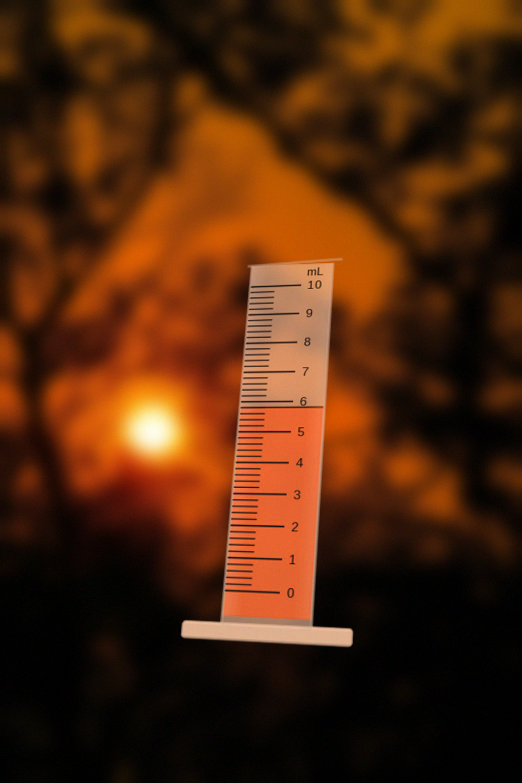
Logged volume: 5.8 mL
